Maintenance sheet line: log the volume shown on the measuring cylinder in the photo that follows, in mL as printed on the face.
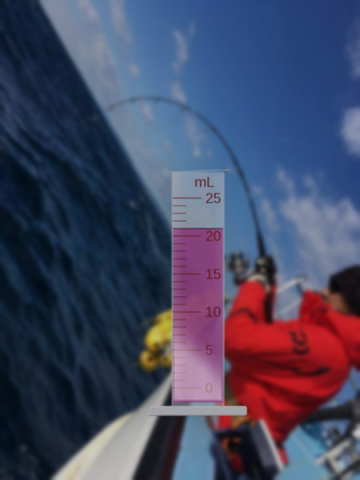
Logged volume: 21 mL
